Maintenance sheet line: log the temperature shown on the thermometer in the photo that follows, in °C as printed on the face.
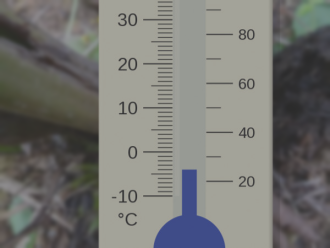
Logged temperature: -4 °C
